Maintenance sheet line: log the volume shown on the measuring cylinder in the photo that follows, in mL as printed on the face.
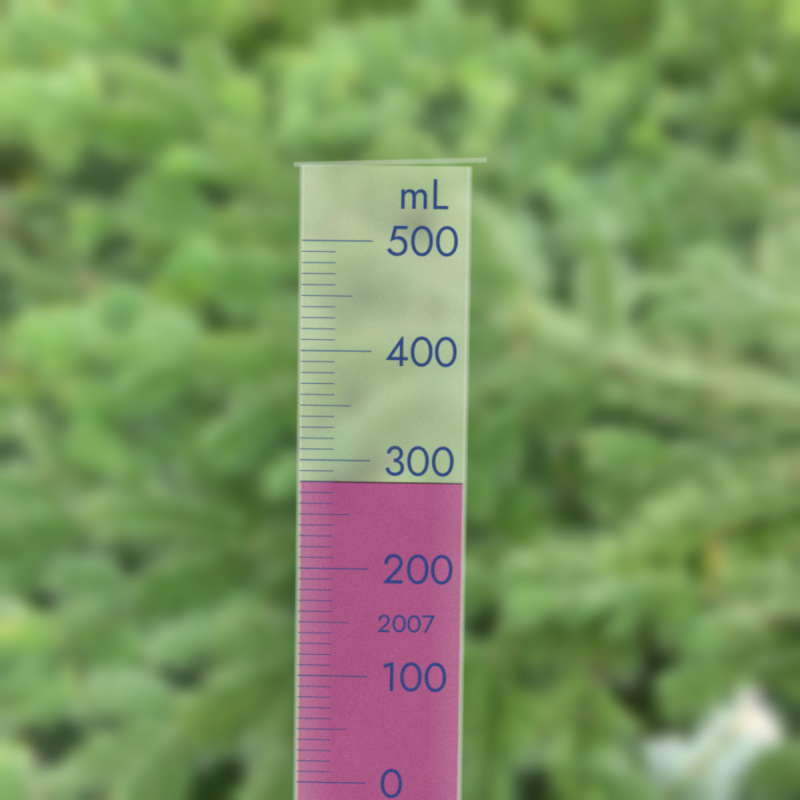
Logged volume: 280 mL
